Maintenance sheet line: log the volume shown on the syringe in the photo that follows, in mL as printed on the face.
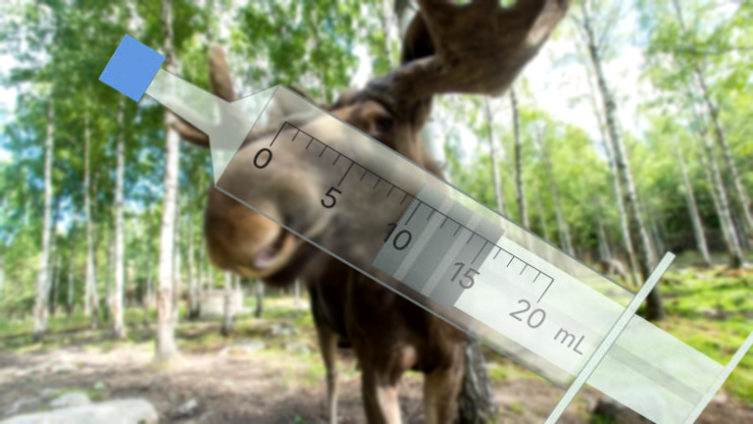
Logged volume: 9.5 mL
